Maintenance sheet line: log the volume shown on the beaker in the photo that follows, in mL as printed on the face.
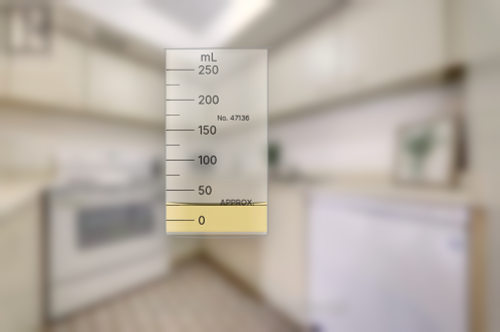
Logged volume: 25 mL
